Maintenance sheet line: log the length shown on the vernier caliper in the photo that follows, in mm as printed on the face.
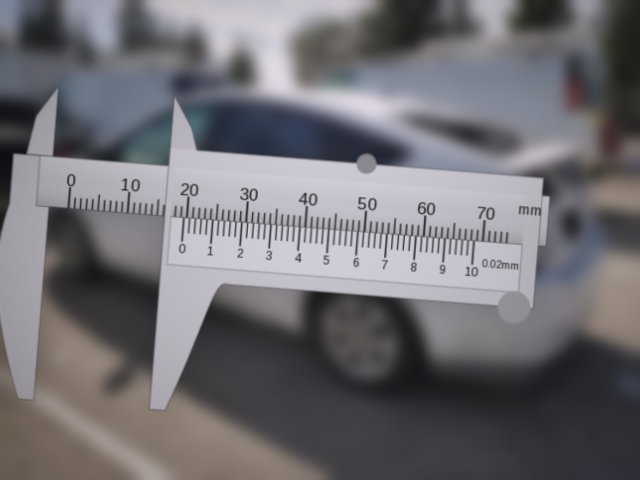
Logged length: 19.5 mm
